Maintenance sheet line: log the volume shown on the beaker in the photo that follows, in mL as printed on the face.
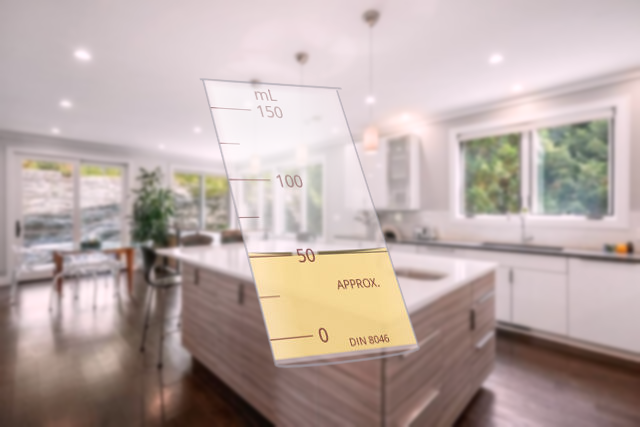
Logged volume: 50 mL
